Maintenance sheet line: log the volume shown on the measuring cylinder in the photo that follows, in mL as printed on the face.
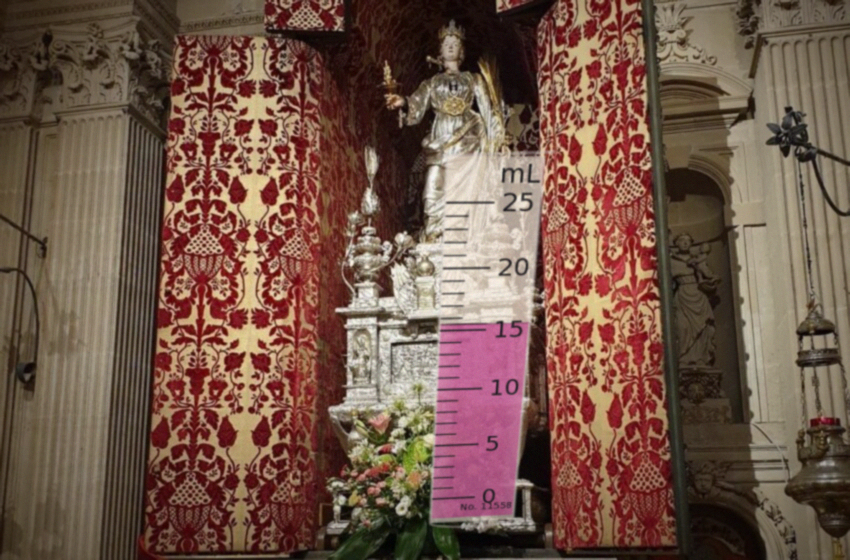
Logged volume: 15.5 mL
